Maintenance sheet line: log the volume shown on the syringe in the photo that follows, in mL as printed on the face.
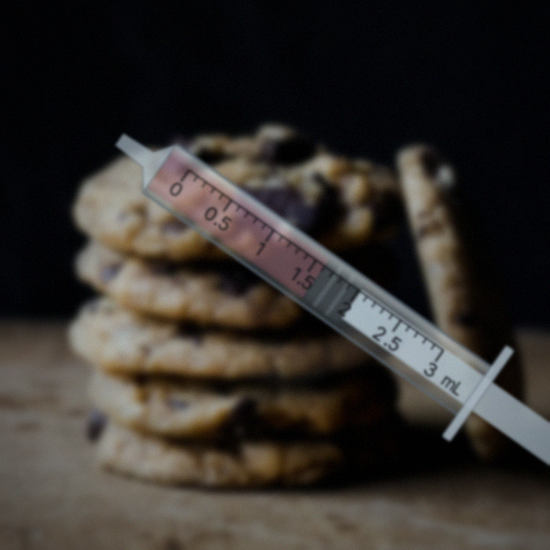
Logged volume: 1.6 mL
